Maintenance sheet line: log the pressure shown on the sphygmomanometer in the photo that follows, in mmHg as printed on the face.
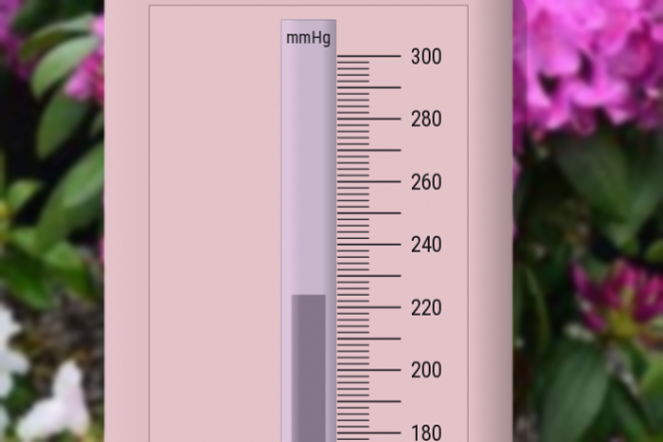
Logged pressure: 224 mmHg
